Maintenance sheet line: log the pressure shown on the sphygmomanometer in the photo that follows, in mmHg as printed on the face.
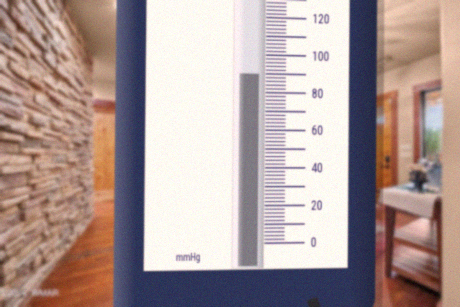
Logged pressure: 90 mmHg
